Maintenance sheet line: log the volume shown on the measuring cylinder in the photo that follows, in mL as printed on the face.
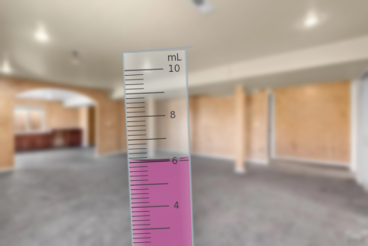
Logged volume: 6 mL
